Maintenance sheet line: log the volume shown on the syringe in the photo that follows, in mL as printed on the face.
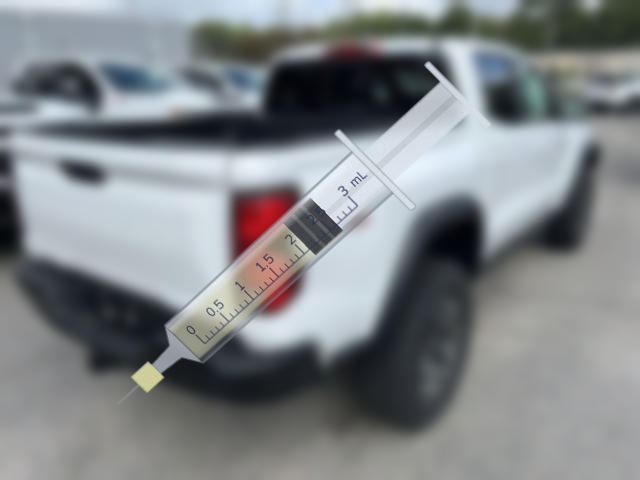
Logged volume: 2.1 mL
